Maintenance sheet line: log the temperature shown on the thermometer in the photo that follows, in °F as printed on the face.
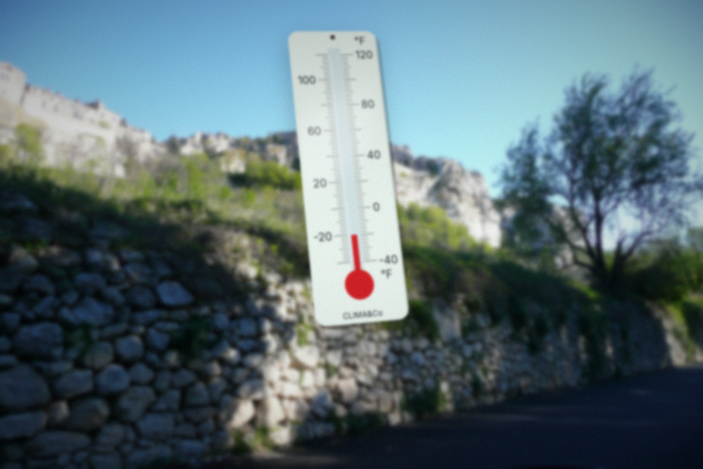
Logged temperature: -20 °F
